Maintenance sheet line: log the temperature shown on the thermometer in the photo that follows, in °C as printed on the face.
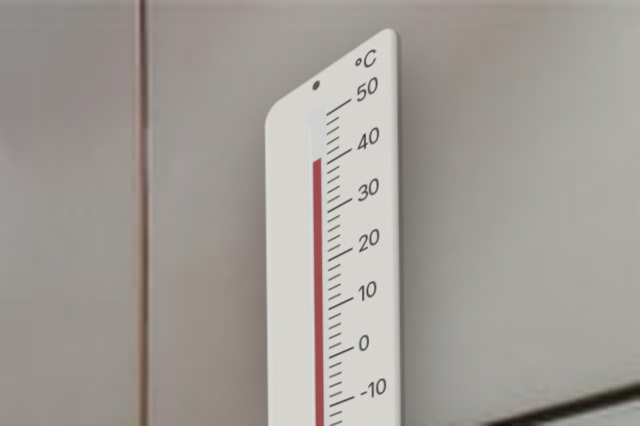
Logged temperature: 42 °C
